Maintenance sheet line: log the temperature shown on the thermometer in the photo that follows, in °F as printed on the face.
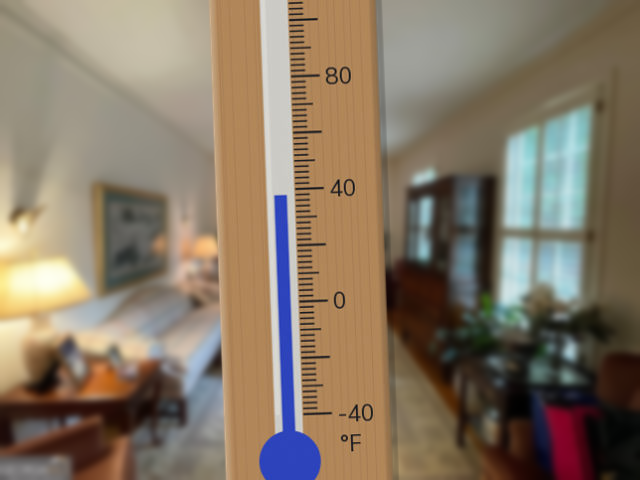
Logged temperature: 38 °F
